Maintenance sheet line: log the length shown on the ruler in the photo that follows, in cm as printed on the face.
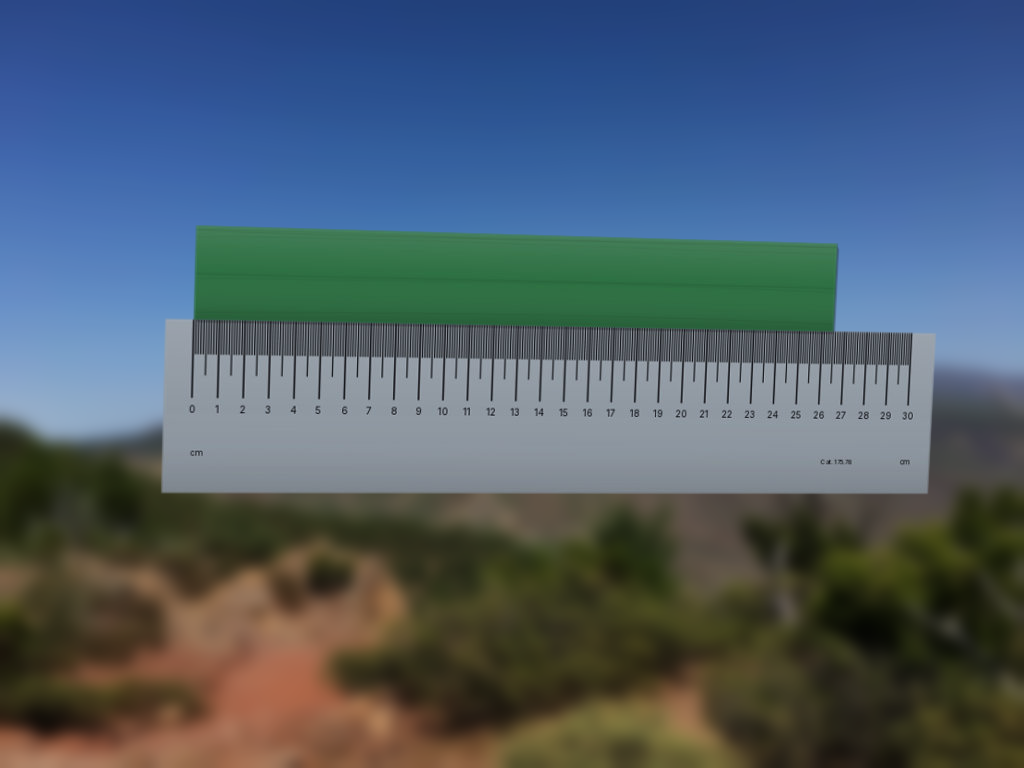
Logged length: 26.5 cm
